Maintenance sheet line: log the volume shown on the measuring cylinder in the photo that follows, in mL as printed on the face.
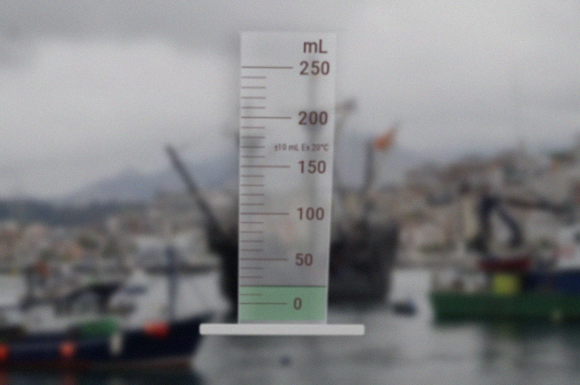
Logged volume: 20 mL
